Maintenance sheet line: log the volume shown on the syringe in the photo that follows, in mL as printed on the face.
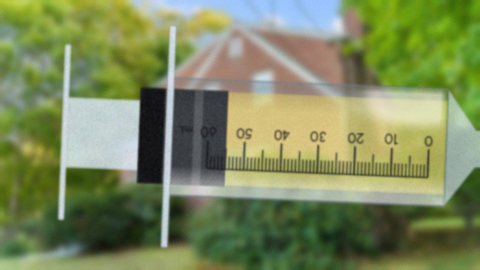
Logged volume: 55 mL
